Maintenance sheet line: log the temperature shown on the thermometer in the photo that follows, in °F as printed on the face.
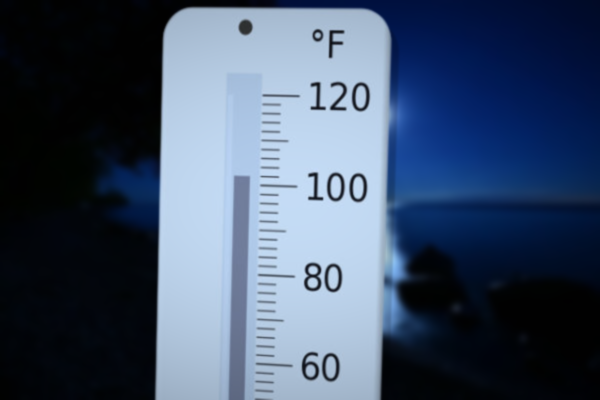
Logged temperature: 102 °F
